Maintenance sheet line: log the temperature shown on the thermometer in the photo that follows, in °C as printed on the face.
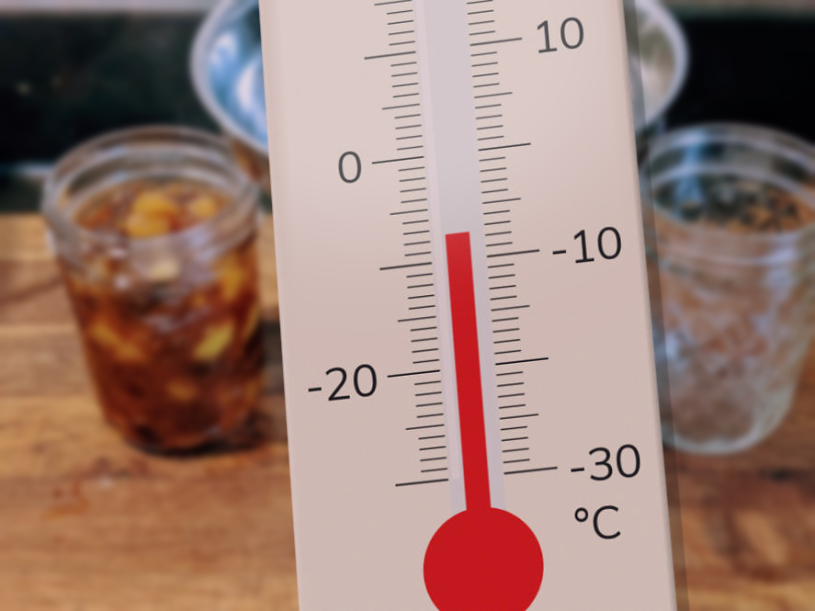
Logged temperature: -7.5 °C
